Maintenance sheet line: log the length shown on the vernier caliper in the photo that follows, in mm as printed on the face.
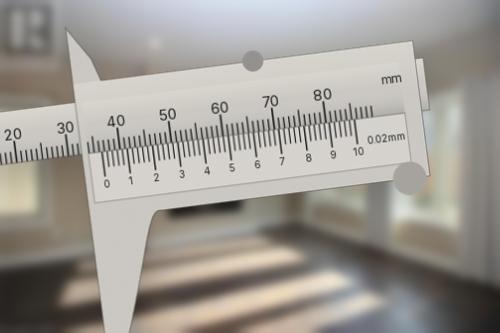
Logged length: 36.5 mm
